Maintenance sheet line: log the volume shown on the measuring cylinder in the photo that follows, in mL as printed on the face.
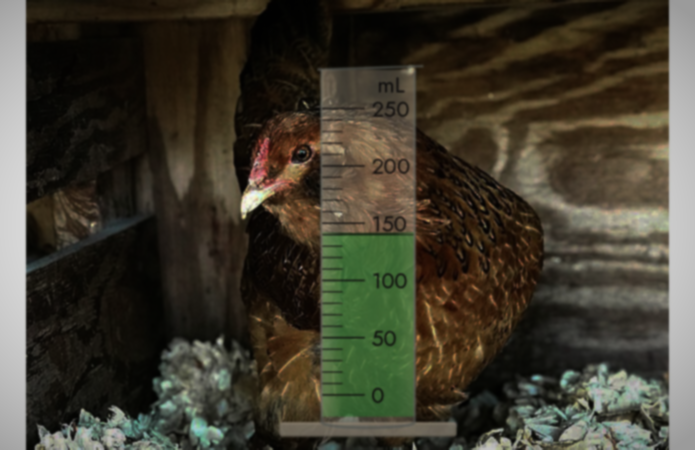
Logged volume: 140 mL
